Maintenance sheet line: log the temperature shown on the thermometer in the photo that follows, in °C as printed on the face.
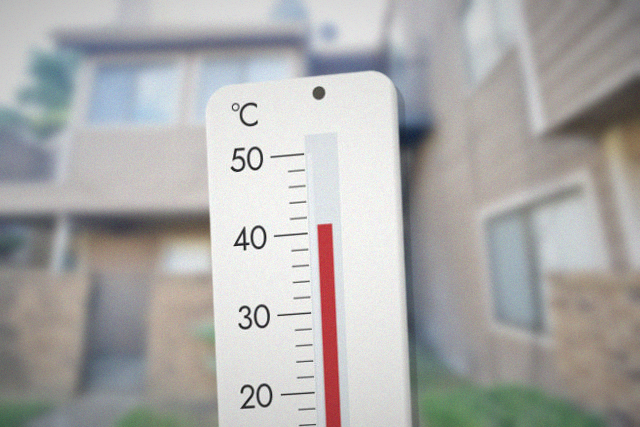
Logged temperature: 41 °C
